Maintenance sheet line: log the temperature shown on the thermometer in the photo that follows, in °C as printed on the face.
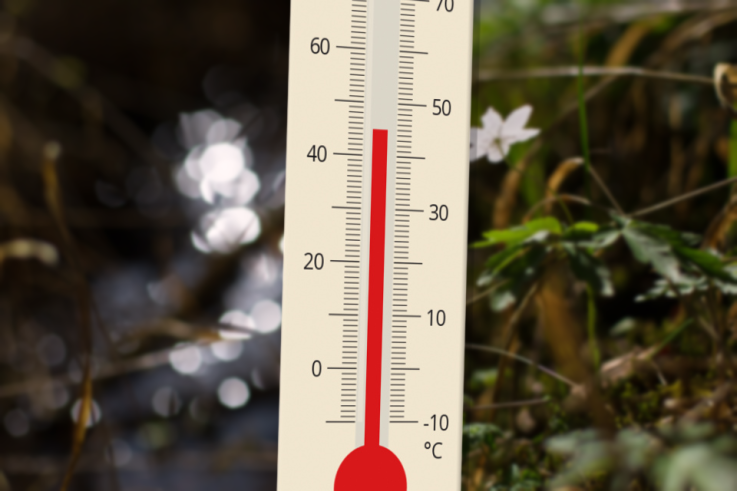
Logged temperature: 45 °C
